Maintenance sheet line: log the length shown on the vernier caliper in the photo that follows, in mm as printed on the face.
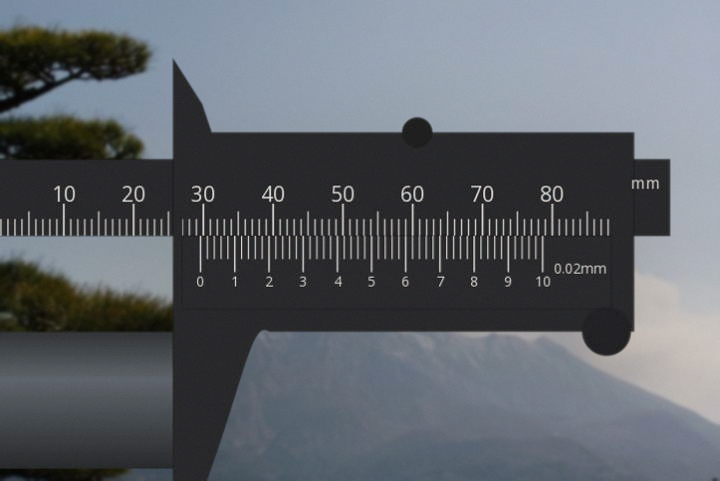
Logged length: 29.6 mm
